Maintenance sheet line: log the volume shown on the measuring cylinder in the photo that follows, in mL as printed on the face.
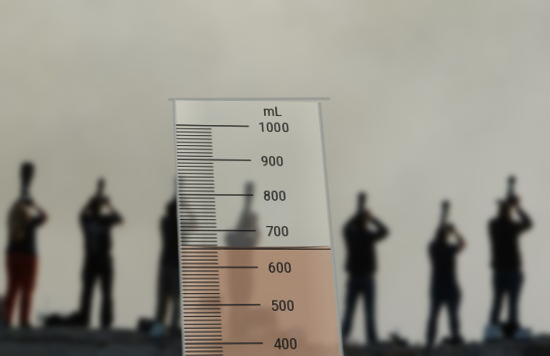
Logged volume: 650 mL
